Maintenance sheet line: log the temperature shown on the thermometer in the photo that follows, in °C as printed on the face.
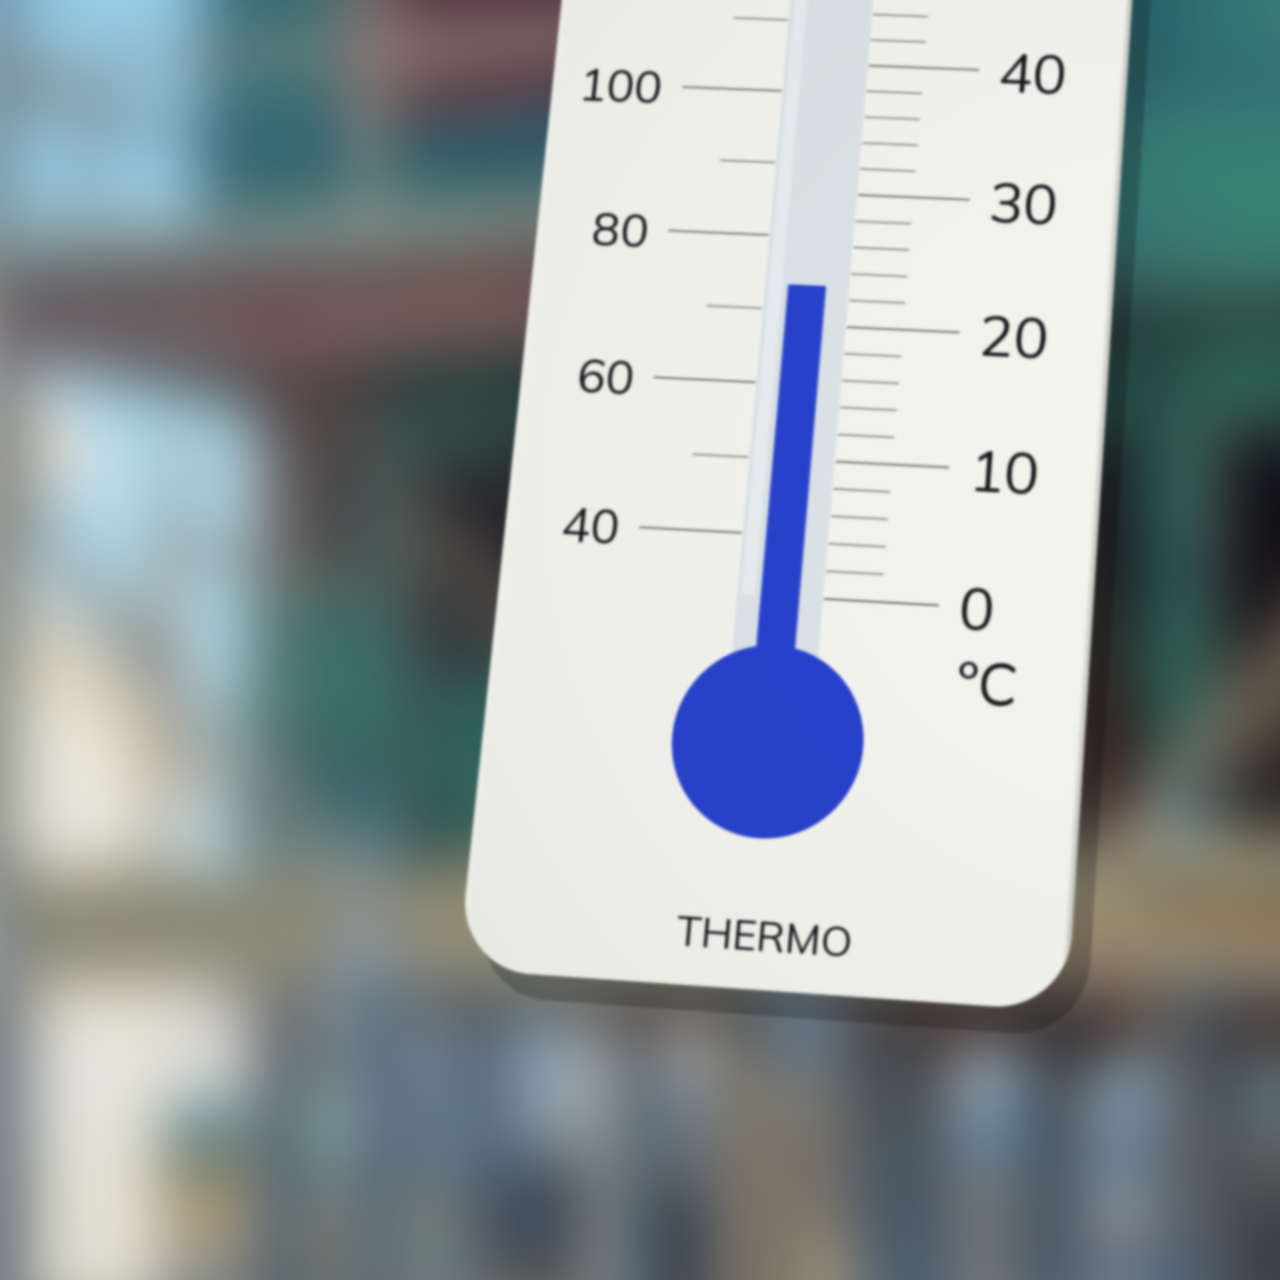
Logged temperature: 23 °C
